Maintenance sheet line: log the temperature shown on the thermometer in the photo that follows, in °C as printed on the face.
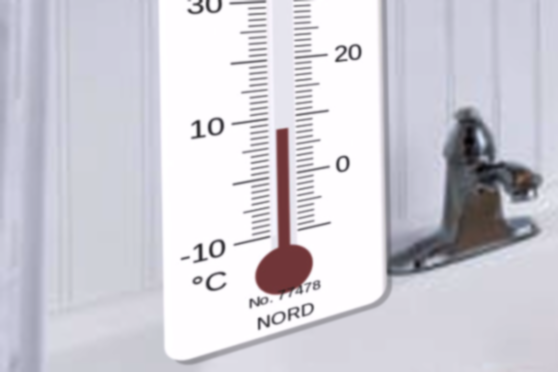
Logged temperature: 8 °C
